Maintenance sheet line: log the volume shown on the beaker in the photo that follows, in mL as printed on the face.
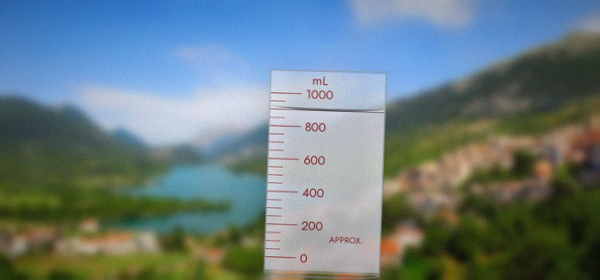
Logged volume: 900 mL
